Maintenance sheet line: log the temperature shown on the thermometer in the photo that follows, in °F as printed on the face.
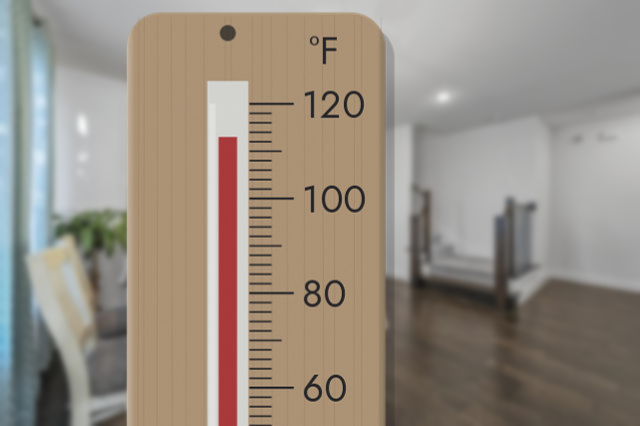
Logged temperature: 113 °F
